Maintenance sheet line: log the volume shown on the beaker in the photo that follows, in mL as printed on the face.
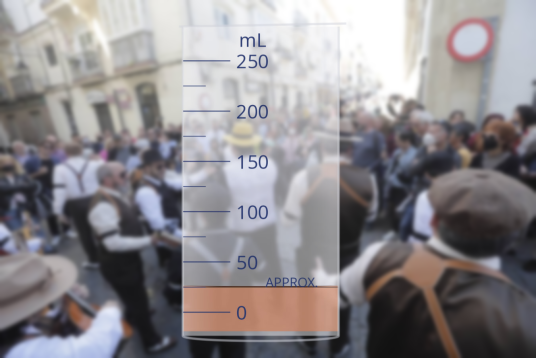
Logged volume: 25 mL
